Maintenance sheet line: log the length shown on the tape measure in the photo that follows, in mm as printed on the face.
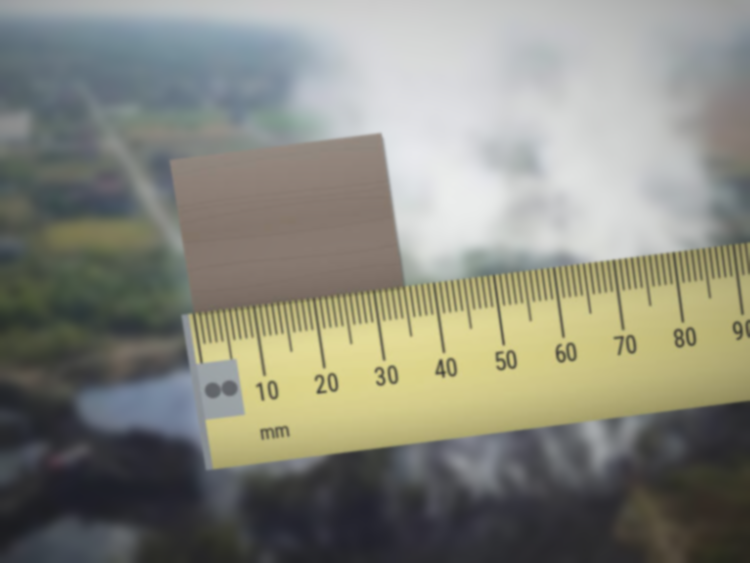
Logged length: 35 mm
